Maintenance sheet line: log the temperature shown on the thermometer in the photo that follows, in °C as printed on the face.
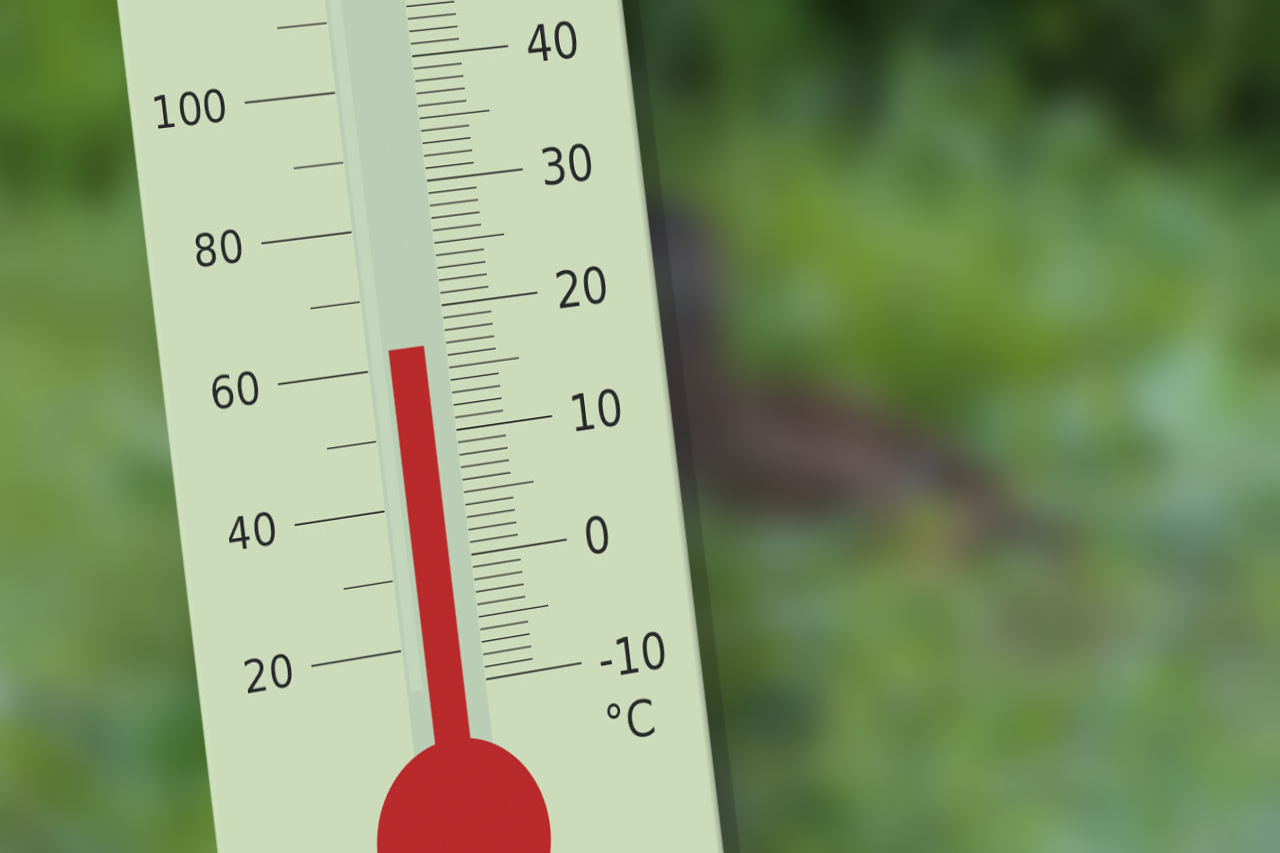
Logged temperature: 17 °C
